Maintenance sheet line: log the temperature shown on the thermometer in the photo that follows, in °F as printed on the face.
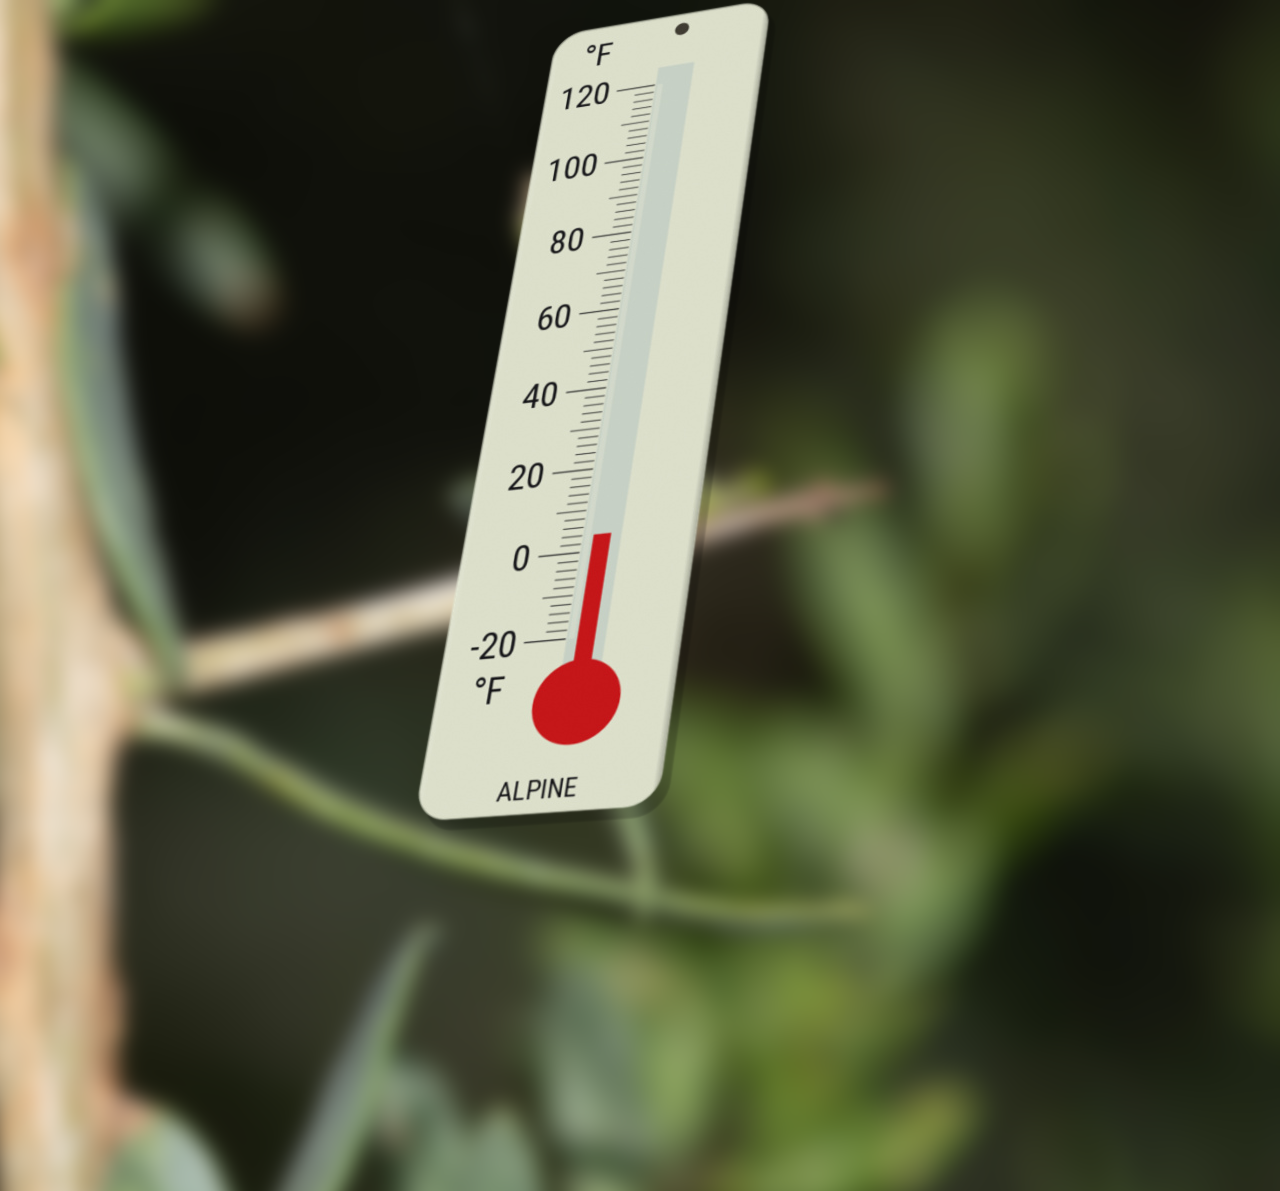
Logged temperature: 4 °F
